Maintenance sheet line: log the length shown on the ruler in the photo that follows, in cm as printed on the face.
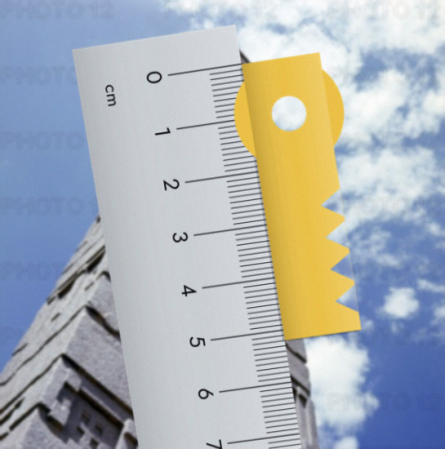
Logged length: 5.2 cm
